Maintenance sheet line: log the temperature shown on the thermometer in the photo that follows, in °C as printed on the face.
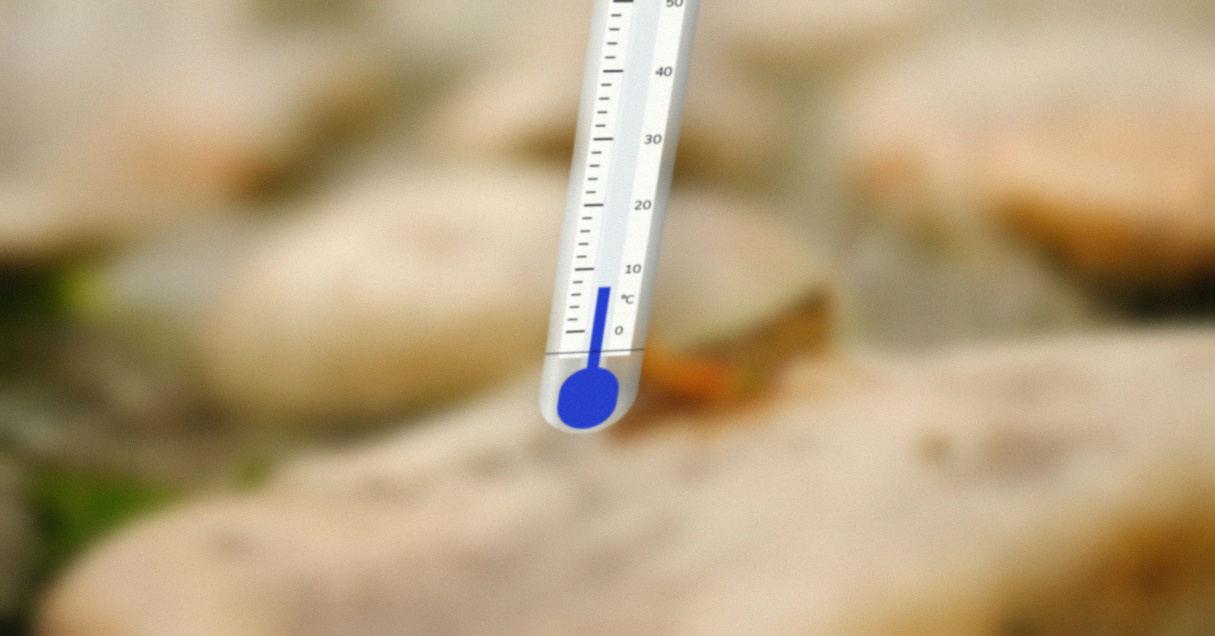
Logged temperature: 7 °C
